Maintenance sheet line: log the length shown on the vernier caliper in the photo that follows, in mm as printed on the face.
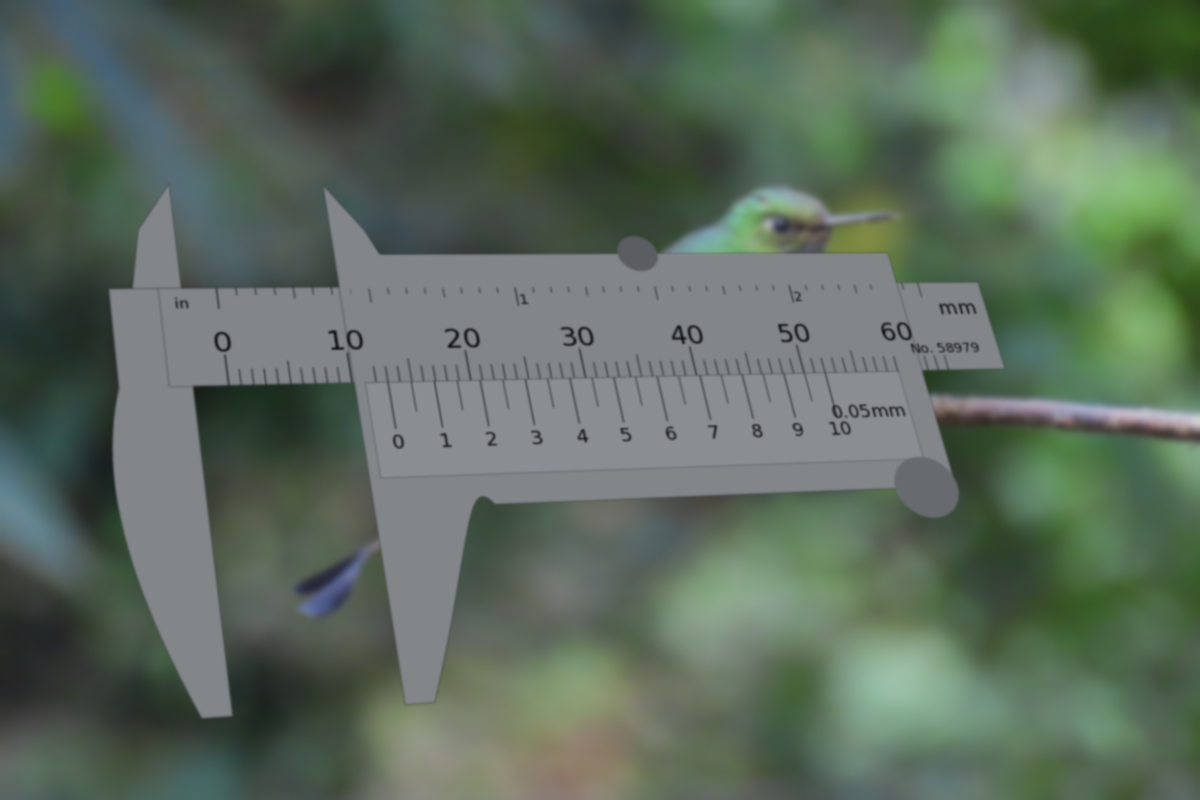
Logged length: 13.0 mm
